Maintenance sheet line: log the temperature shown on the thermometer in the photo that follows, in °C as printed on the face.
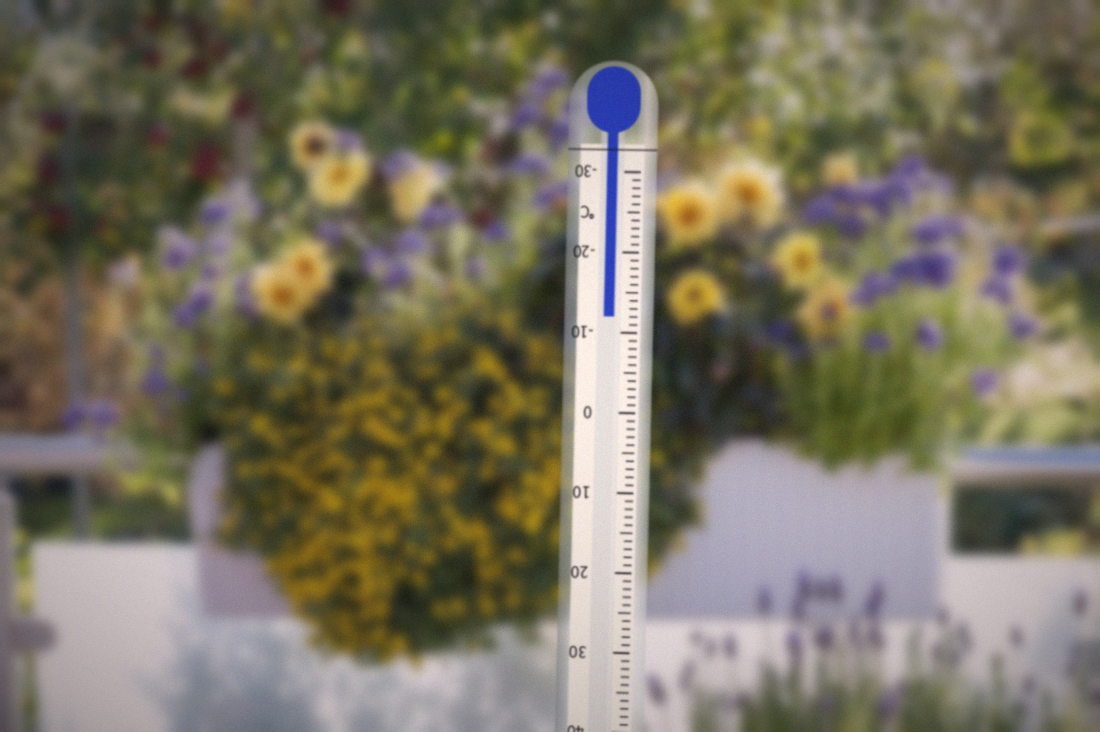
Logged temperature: -12 °C
